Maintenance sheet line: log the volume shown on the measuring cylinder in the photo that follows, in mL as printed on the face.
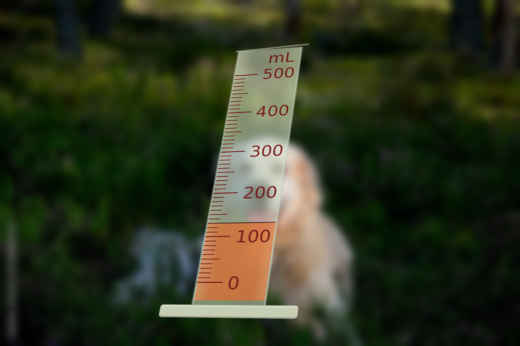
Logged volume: 130 mL
